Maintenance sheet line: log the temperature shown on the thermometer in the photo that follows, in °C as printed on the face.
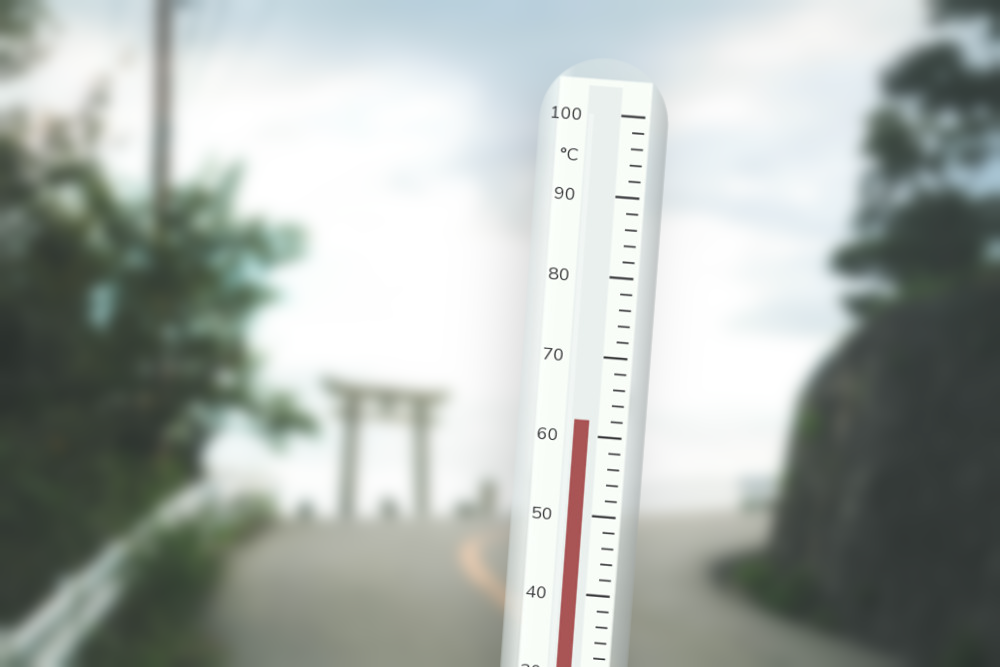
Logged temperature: 62 °C
